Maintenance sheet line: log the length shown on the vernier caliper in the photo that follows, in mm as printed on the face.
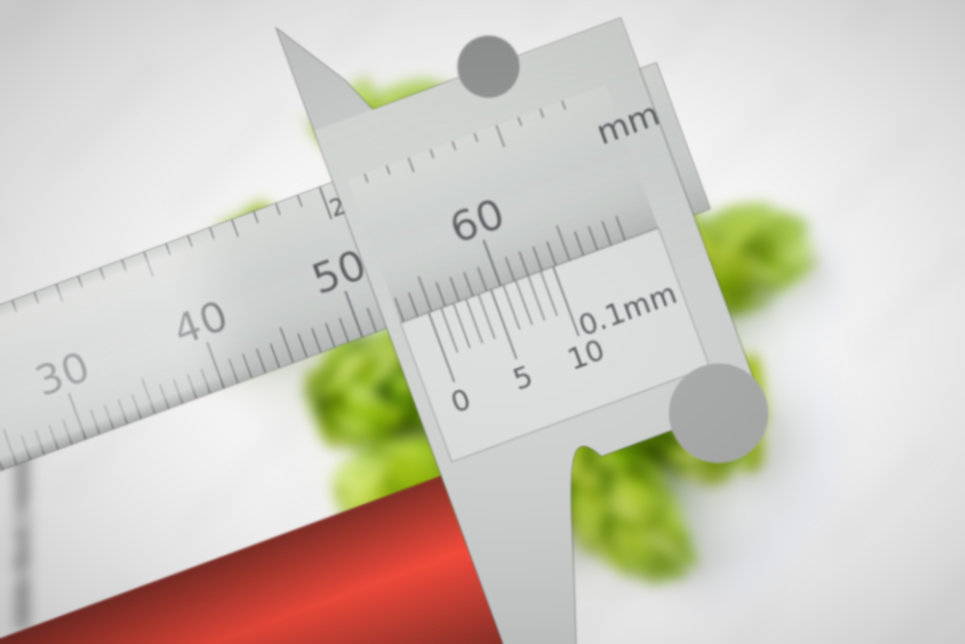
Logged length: 54.8 mm
